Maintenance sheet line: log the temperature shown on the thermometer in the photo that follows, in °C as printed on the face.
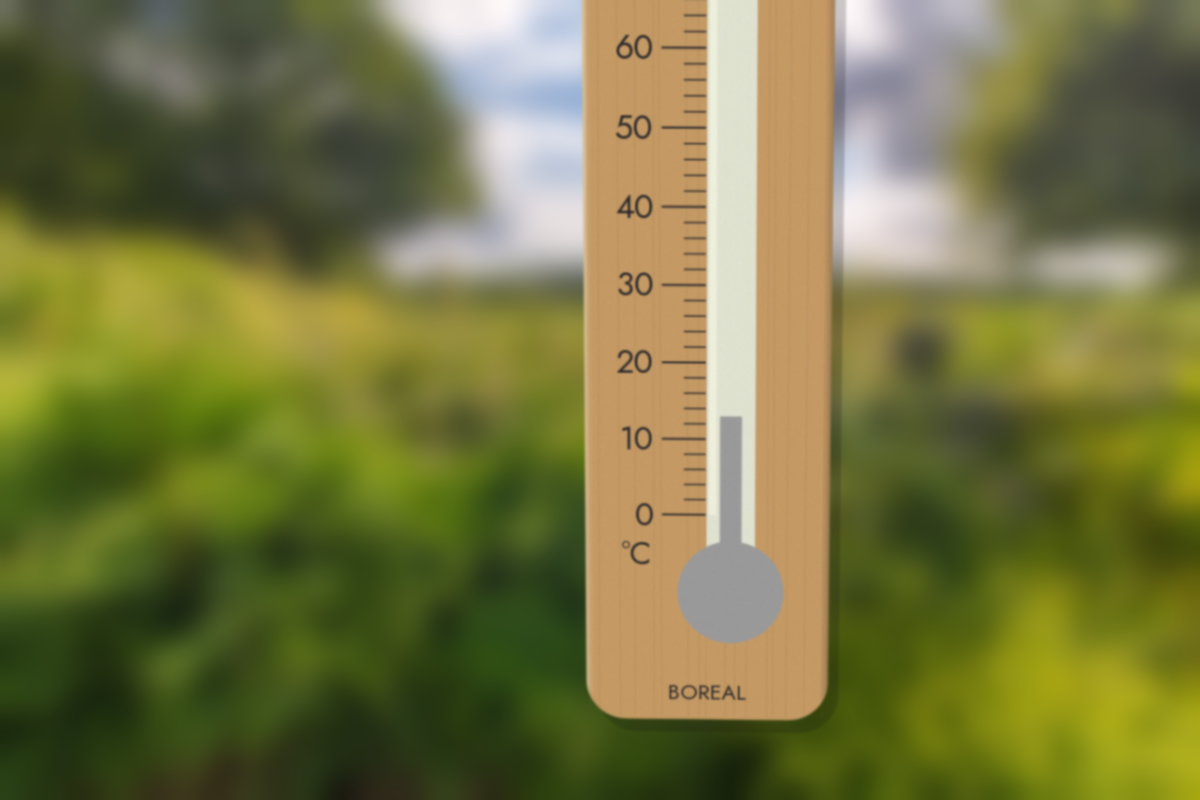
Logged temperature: 13 °C
